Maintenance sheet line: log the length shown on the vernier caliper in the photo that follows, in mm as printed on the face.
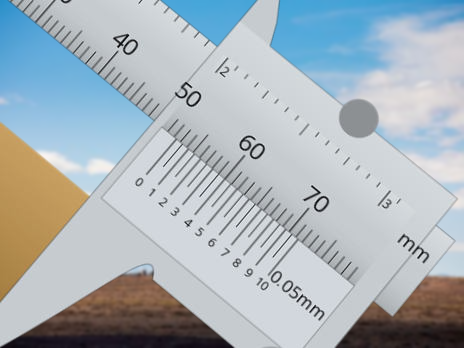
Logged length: 52.4 mm
